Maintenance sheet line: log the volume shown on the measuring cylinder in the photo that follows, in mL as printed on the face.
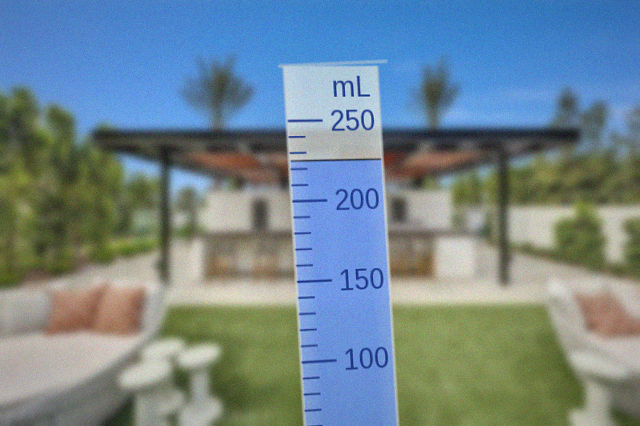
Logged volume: 225 mL
